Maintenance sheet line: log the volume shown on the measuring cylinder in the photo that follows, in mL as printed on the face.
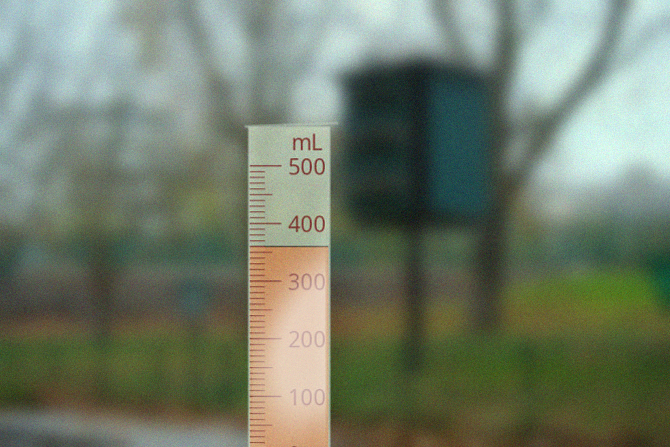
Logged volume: 360 mL
